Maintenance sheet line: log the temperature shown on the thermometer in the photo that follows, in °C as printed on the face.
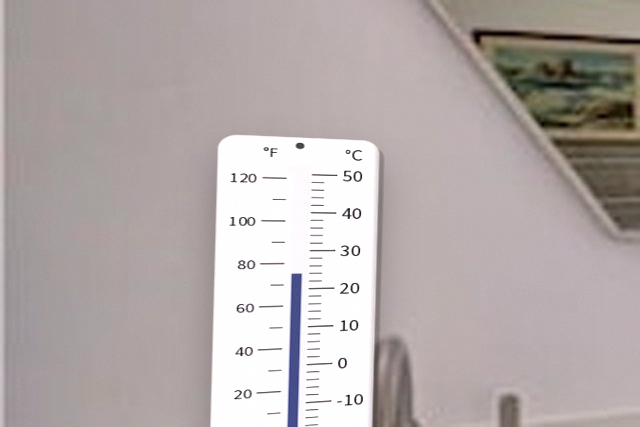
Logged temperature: 24 °C
